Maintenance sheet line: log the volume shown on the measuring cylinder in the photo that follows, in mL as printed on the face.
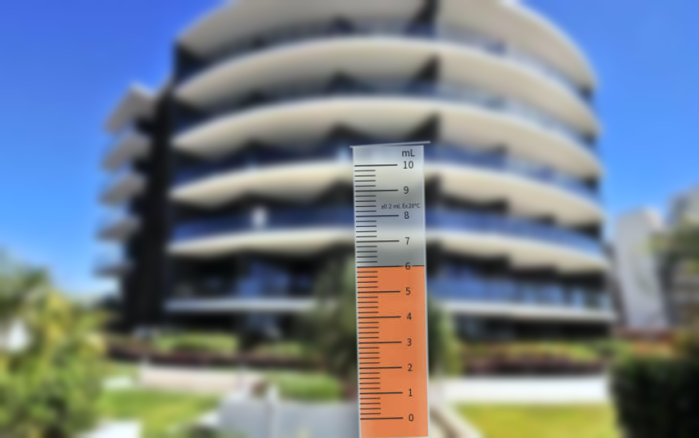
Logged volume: 6 mL
